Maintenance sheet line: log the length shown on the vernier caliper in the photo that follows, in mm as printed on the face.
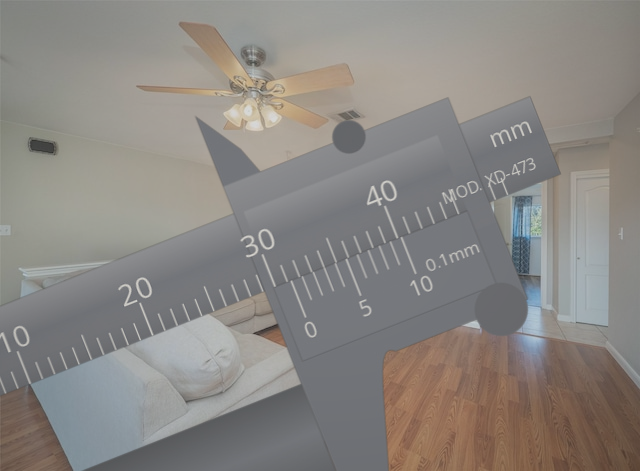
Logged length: 31.3 mm
